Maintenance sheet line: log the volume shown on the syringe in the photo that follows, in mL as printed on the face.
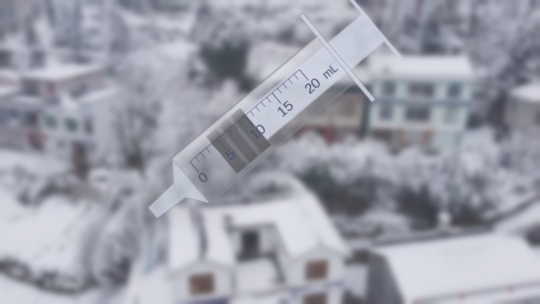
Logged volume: 4 mL
